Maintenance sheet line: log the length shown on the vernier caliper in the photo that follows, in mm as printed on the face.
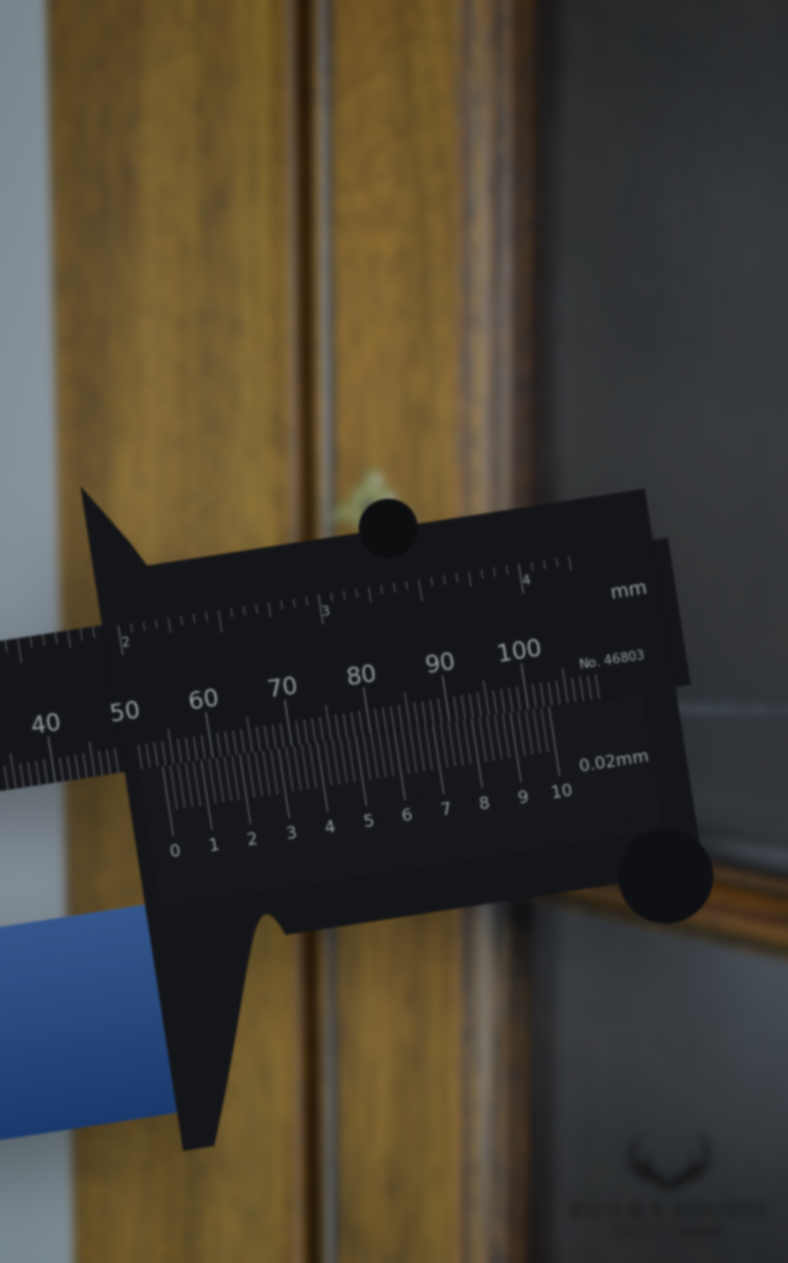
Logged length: 53.6 mm
